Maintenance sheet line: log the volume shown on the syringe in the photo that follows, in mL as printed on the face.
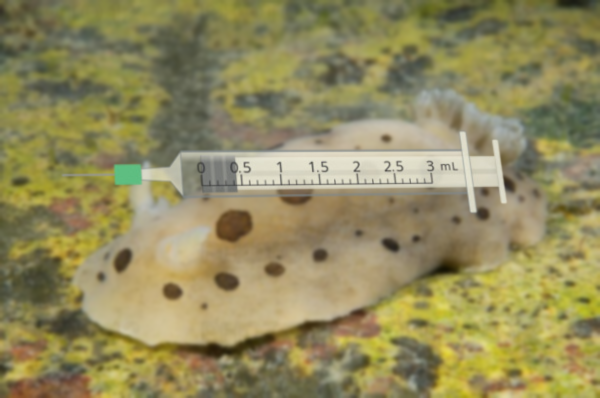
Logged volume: 0 mL
